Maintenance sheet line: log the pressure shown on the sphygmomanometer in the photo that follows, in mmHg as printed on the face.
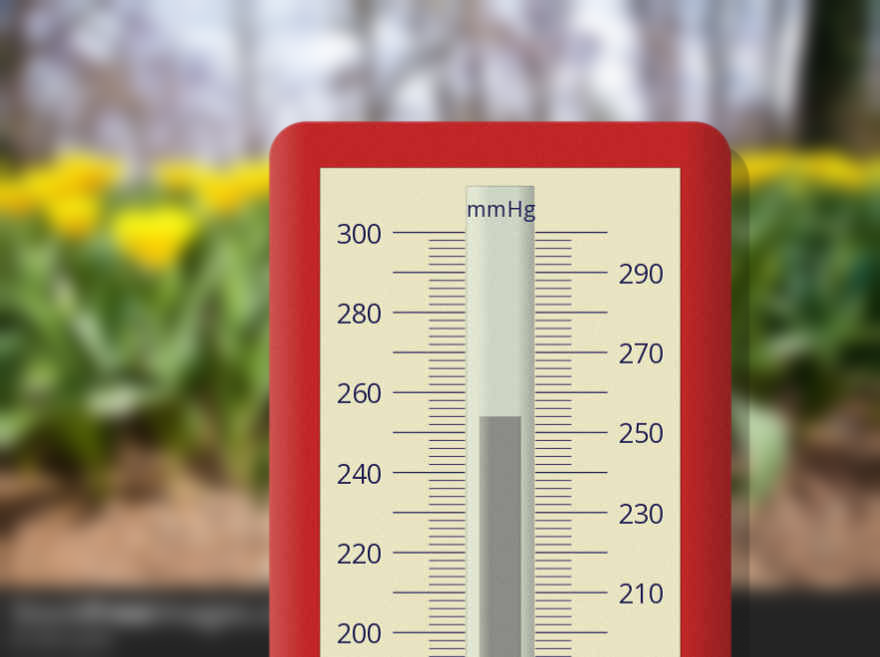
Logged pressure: 254 mmHg
